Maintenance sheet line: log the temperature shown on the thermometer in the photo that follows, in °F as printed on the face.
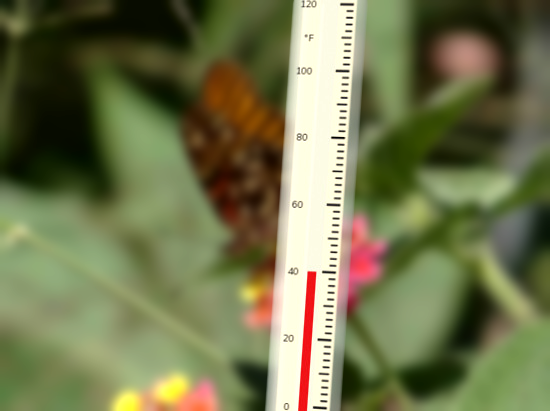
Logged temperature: 40 °F
